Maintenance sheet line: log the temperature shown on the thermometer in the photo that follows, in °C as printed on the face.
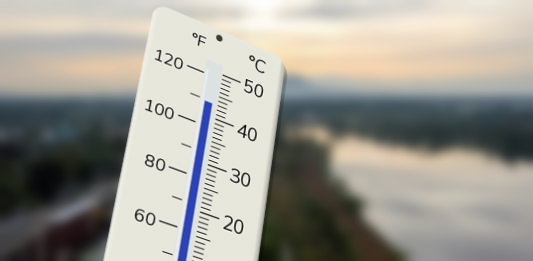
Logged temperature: 43 °C
